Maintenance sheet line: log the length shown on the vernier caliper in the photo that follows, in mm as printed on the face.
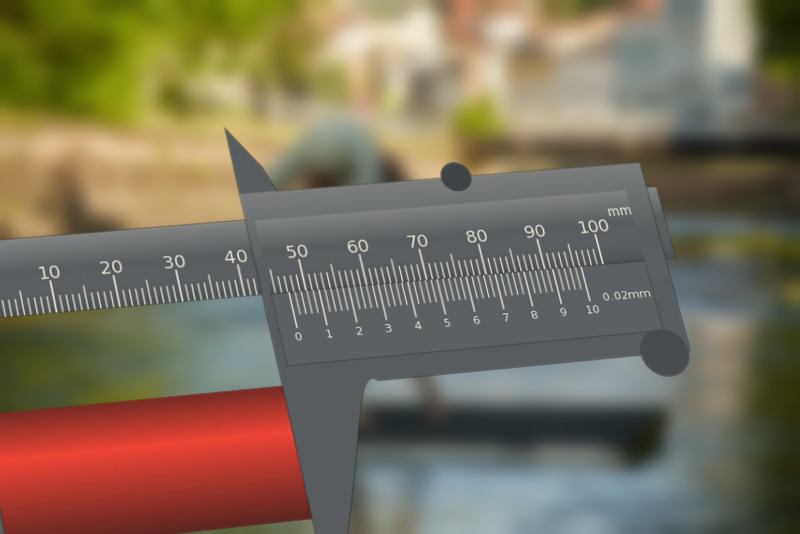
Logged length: 47.2 mm
